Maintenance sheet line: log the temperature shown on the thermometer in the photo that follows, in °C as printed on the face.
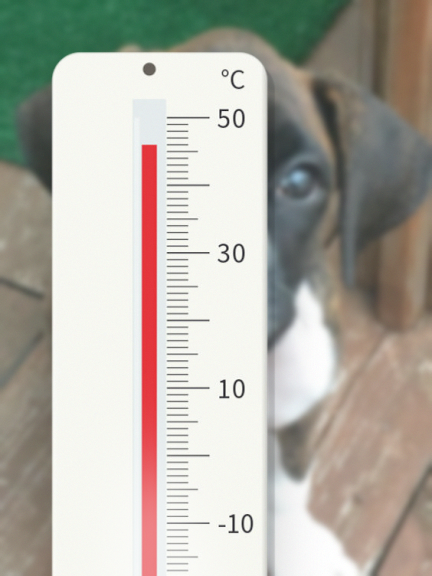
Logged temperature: 46 °C
